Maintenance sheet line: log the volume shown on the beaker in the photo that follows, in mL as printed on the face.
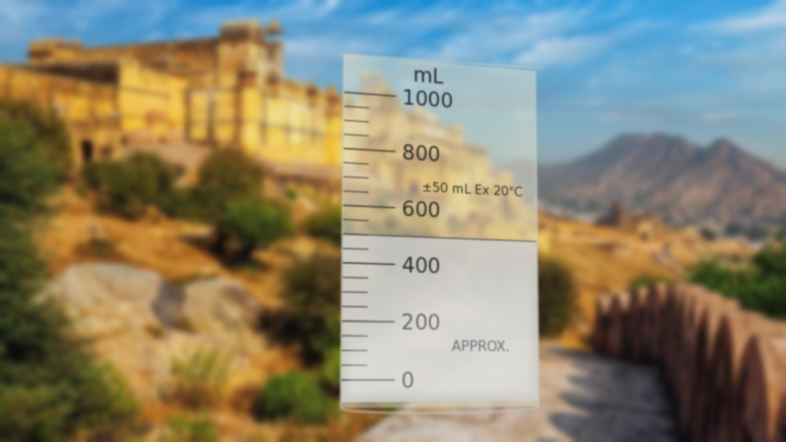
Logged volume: 500 mL
